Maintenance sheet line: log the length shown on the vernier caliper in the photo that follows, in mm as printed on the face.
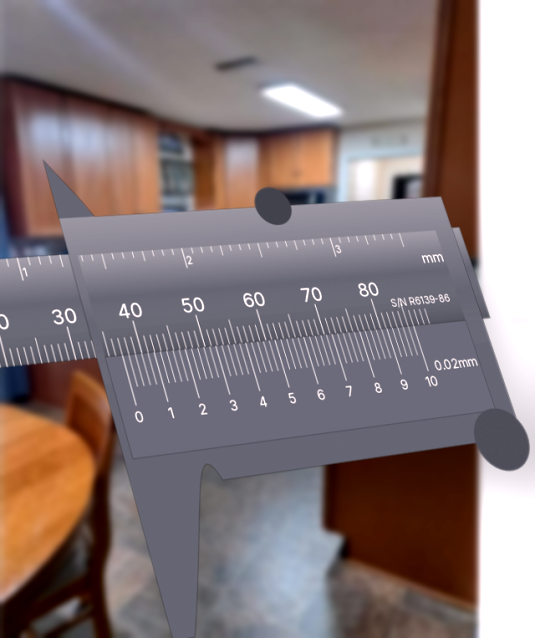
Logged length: 37.0 mm
